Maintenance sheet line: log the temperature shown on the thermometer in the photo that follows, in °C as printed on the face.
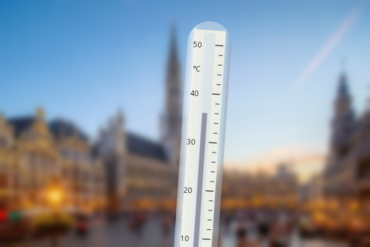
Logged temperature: 36 °C
